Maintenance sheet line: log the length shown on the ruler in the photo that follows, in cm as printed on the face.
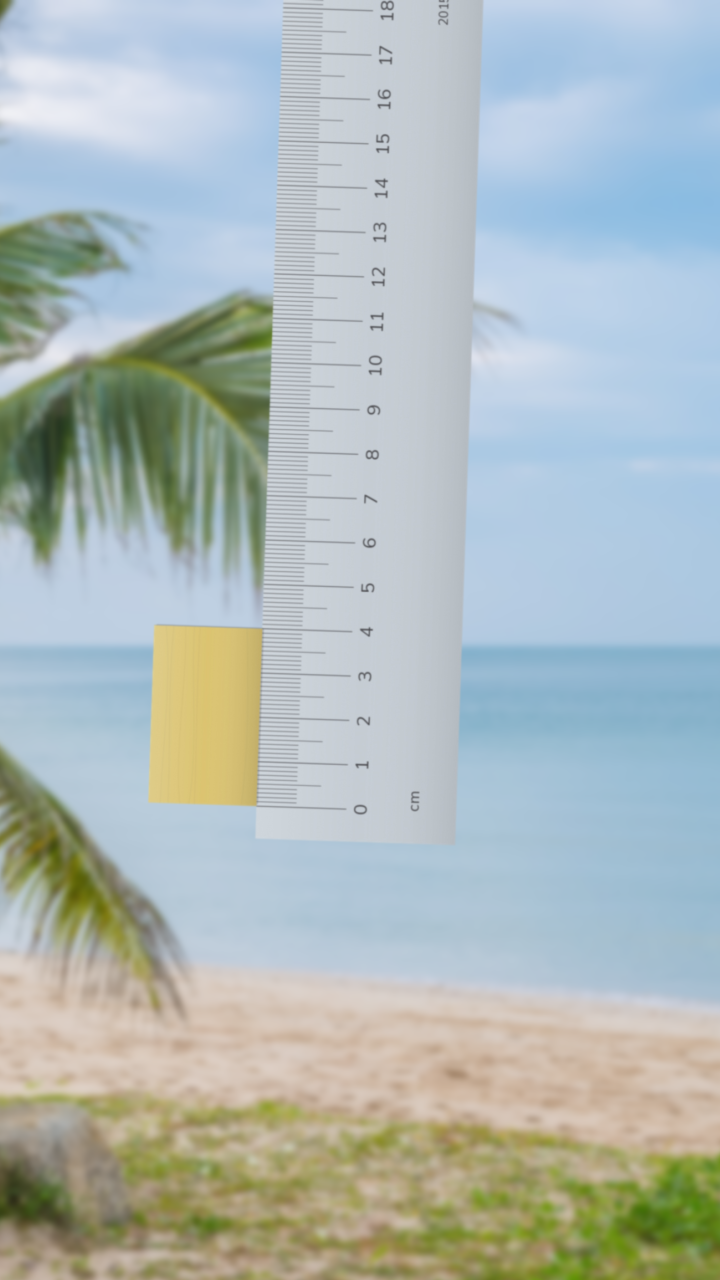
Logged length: 4 cm
